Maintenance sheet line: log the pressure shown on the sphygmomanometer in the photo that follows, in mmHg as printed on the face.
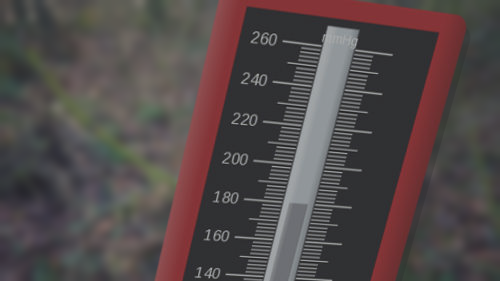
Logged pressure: 180 mmHg
